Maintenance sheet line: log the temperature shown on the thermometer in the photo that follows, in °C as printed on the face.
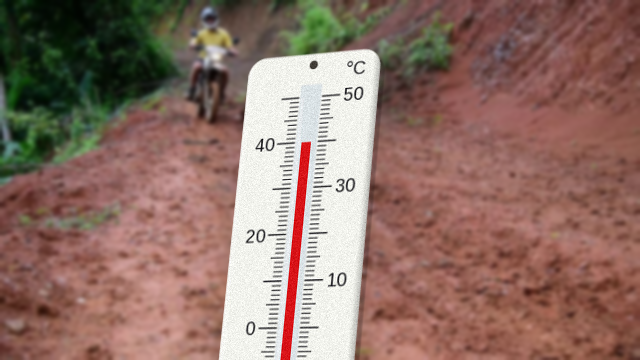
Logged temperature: 40 °C
